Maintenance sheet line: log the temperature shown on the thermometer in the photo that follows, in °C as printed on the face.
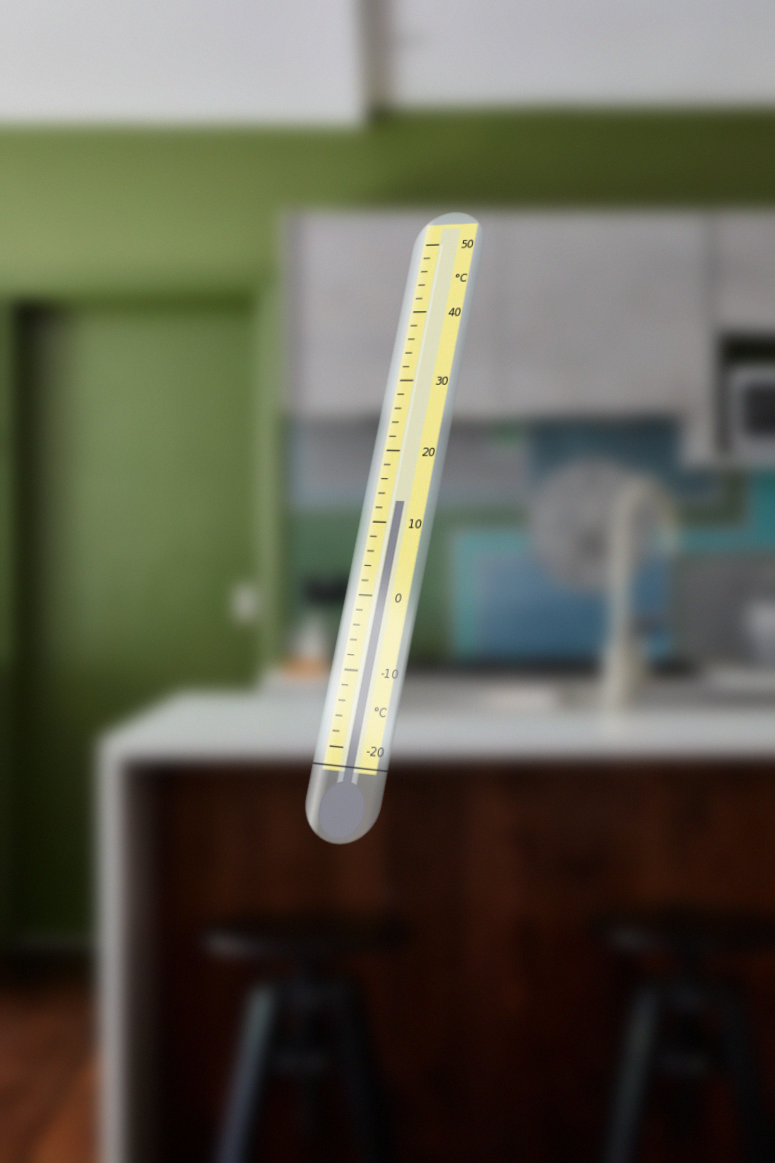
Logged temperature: 13 °C
